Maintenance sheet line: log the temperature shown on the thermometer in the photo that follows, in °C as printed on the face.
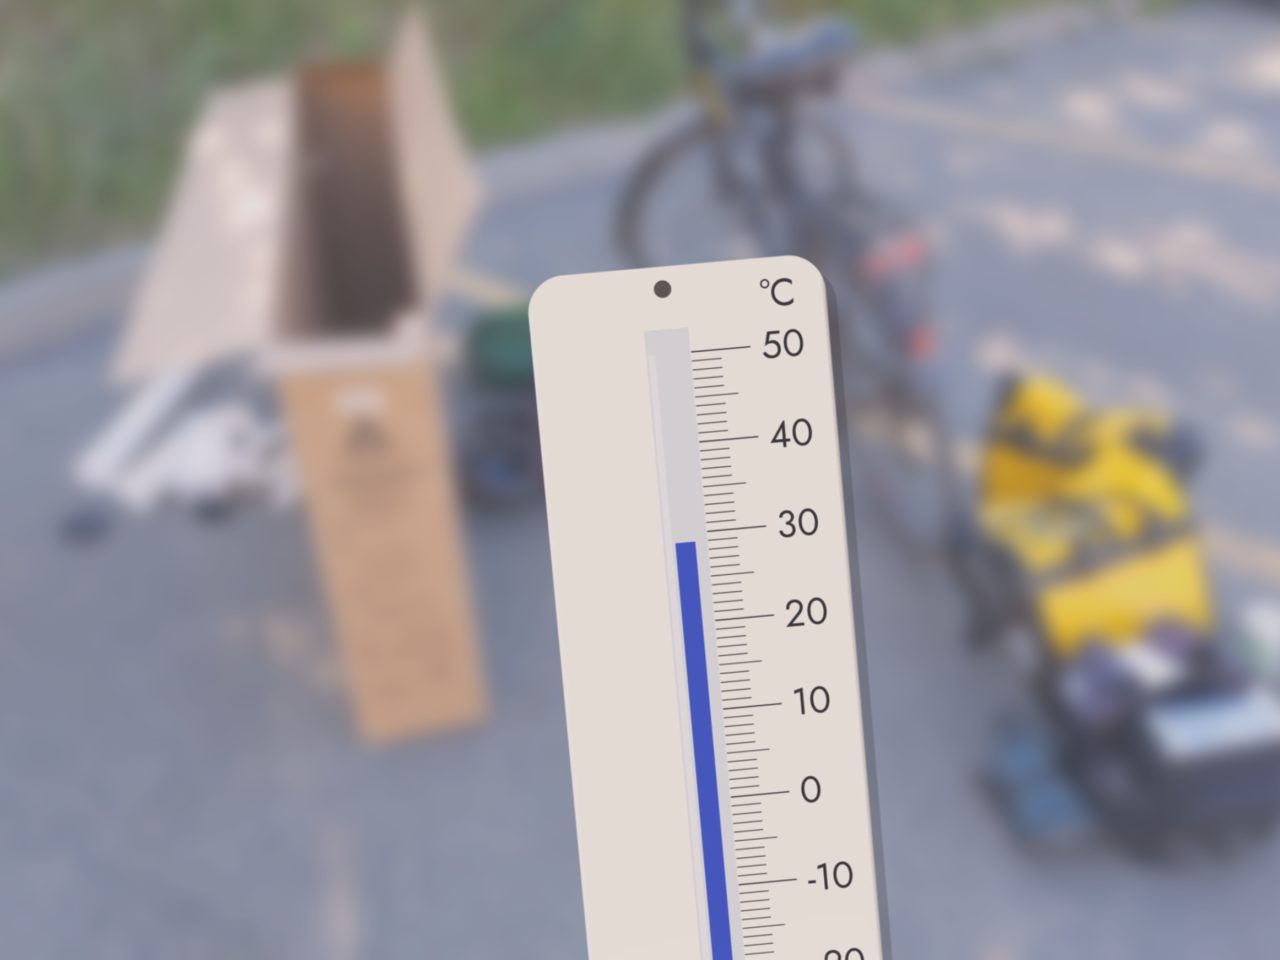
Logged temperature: 29 °C
